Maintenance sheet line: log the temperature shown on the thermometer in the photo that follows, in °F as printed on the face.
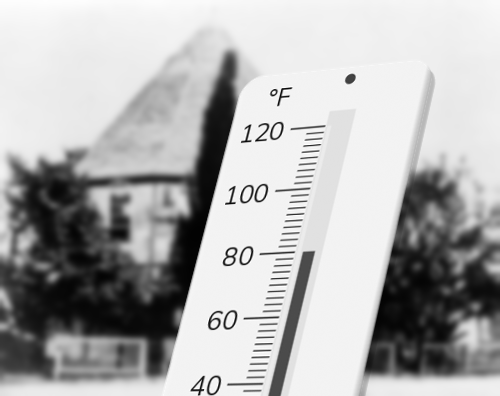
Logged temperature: 80 °F
